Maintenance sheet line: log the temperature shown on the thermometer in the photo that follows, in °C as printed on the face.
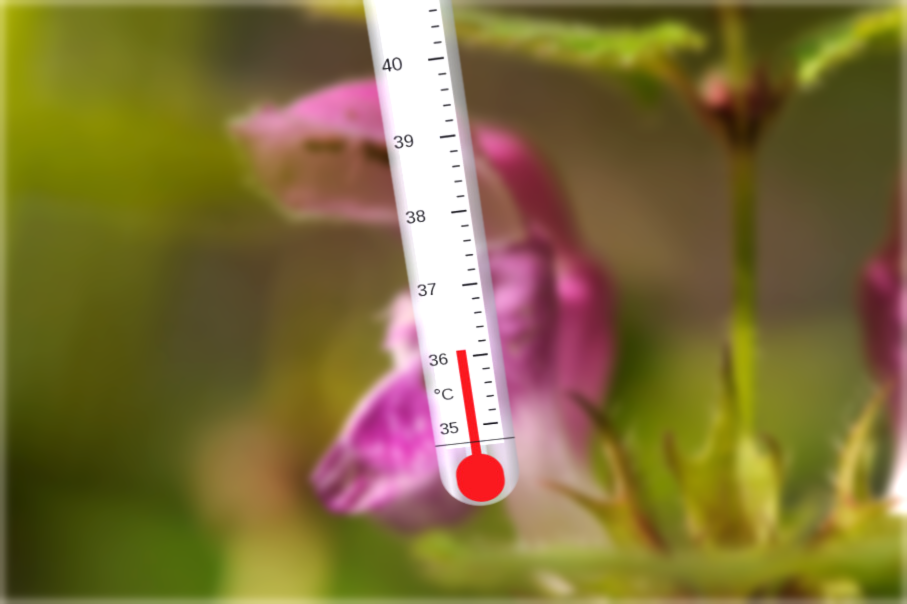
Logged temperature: 36.1 °C
